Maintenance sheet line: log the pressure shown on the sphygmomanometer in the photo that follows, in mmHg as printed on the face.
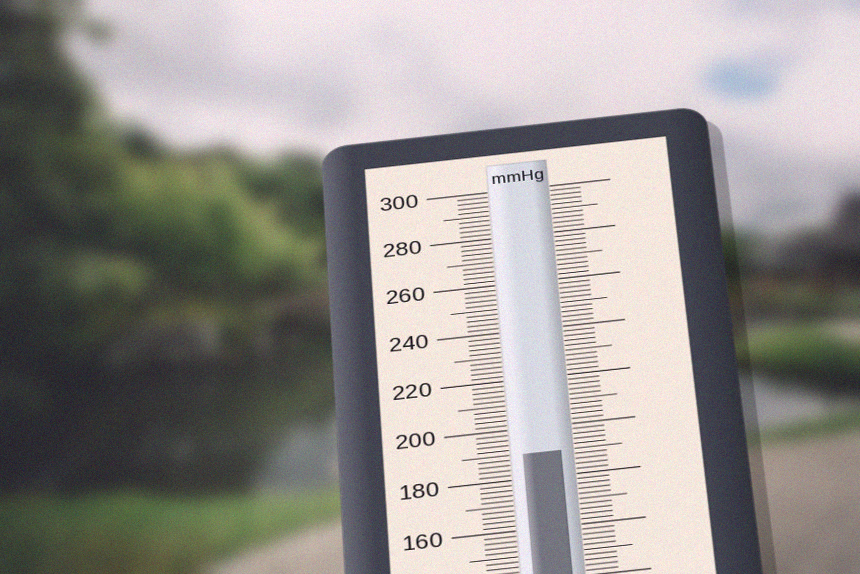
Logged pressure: 190 mmHg
